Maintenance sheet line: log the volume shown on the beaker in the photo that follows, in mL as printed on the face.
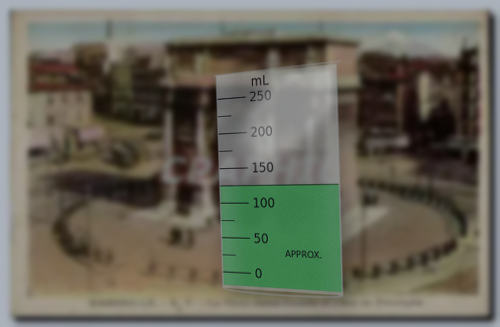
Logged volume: 125 mL
